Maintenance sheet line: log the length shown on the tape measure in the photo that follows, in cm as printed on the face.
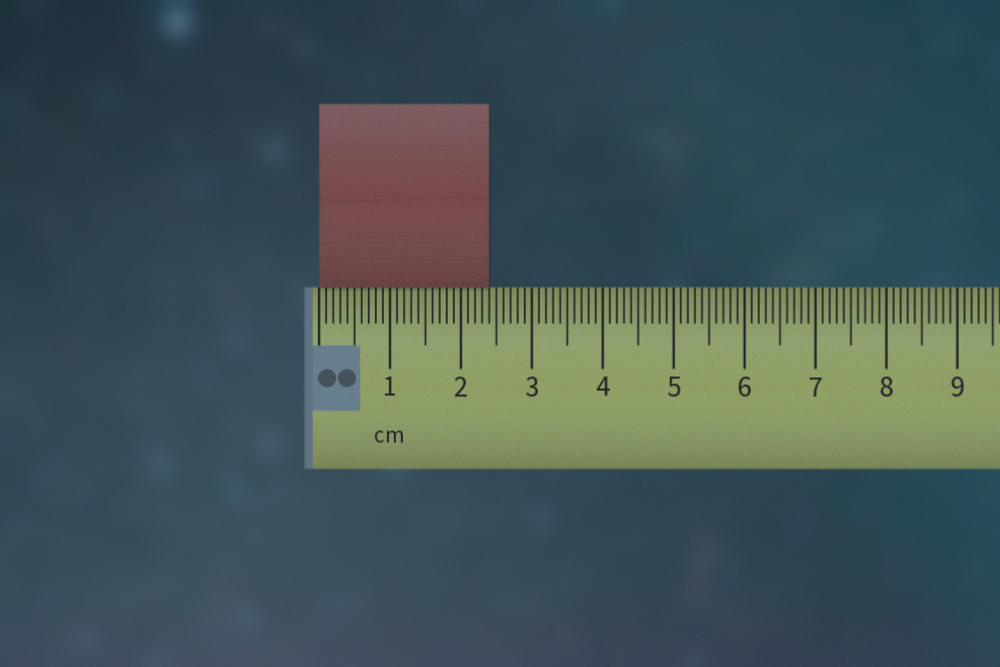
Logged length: 2.4 cm
